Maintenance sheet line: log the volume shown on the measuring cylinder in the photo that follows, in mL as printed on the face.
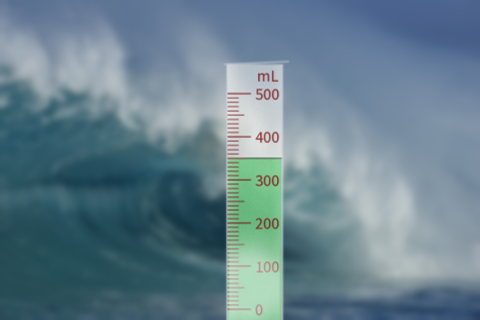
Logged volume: 350 mL
